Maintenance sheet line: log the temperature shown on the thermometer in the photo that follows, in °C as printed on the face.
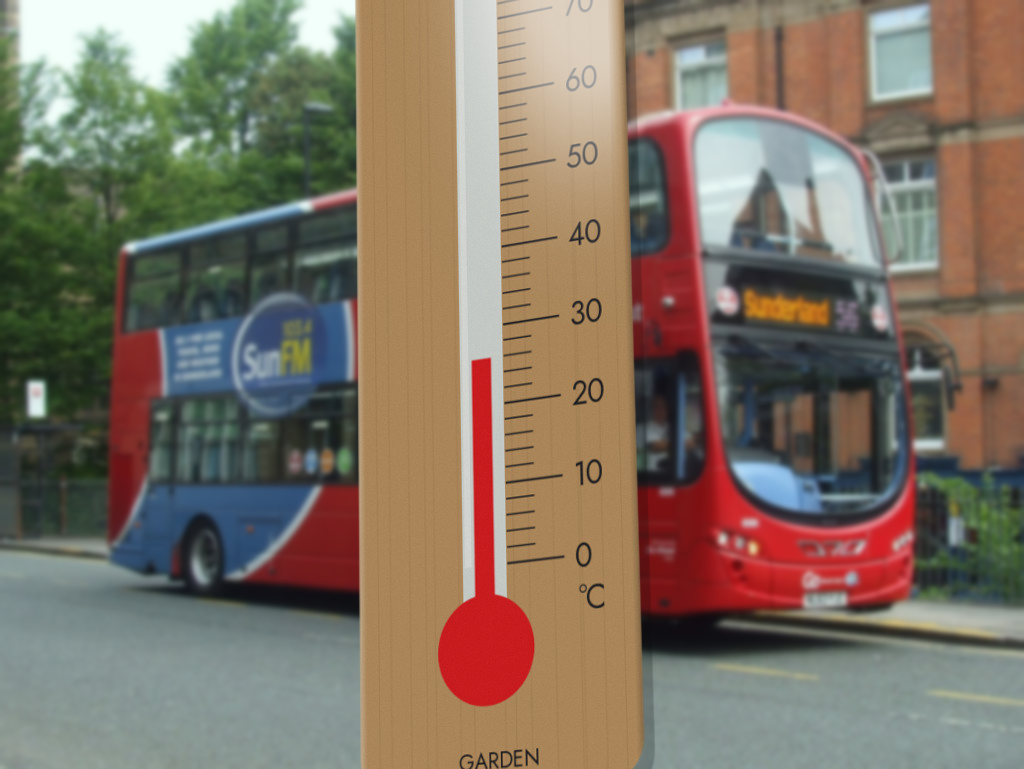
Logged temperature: 26 °C
